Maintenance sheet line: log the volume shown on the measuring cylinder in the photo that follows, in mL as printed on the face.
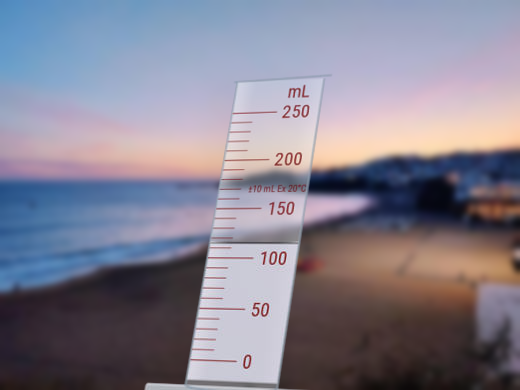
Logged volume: 115 mL
